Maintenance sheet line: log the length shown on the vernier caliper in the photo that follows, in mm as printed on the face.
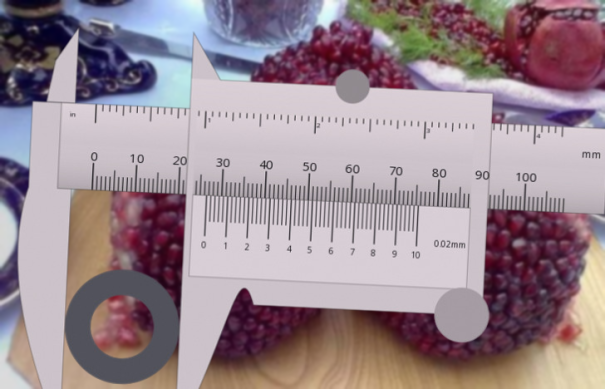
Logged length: 26.5 mm
